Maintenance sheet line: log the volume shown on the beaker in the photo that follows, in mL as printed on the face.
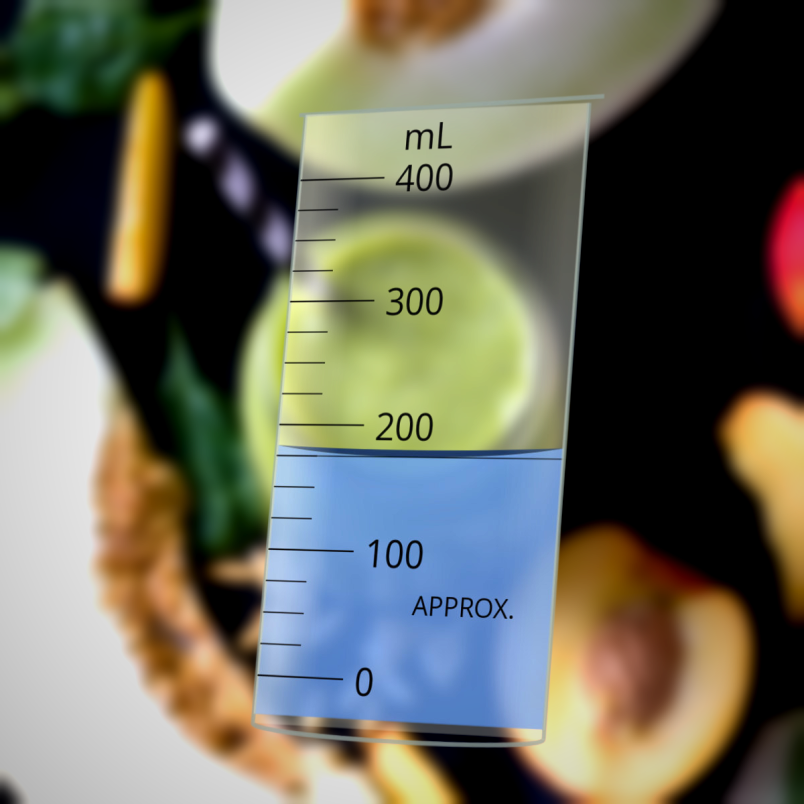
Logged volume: 175 mL
